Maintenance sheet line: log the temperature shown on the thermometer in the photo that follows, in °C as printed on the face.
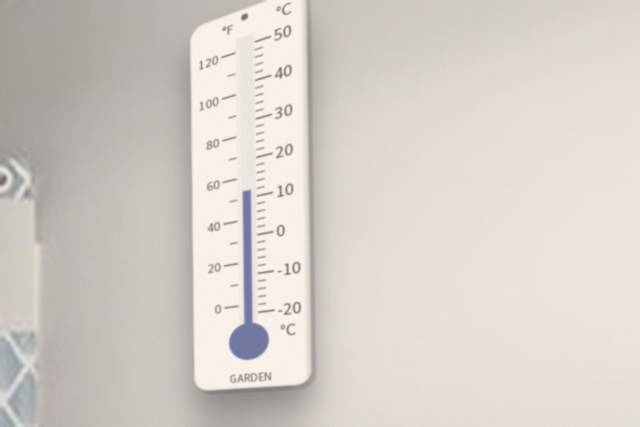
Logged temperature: 12 °C
